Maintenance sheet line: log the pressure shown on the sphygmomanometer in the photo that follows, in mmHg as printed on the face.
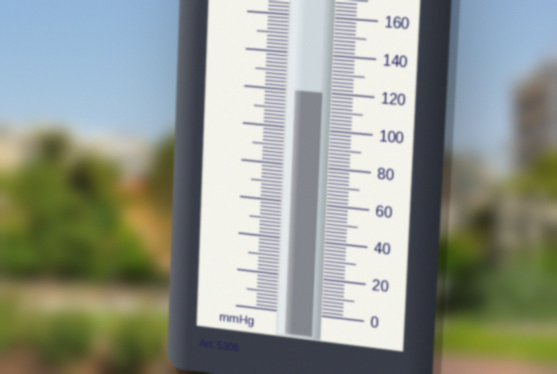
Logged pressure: 120 mmHg
